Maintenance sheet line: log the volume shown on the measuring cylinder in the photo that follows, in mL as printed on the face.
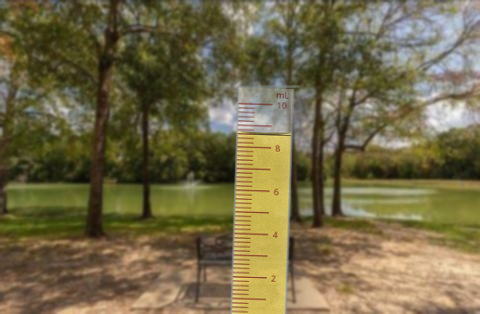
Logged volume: 8.6 mL
